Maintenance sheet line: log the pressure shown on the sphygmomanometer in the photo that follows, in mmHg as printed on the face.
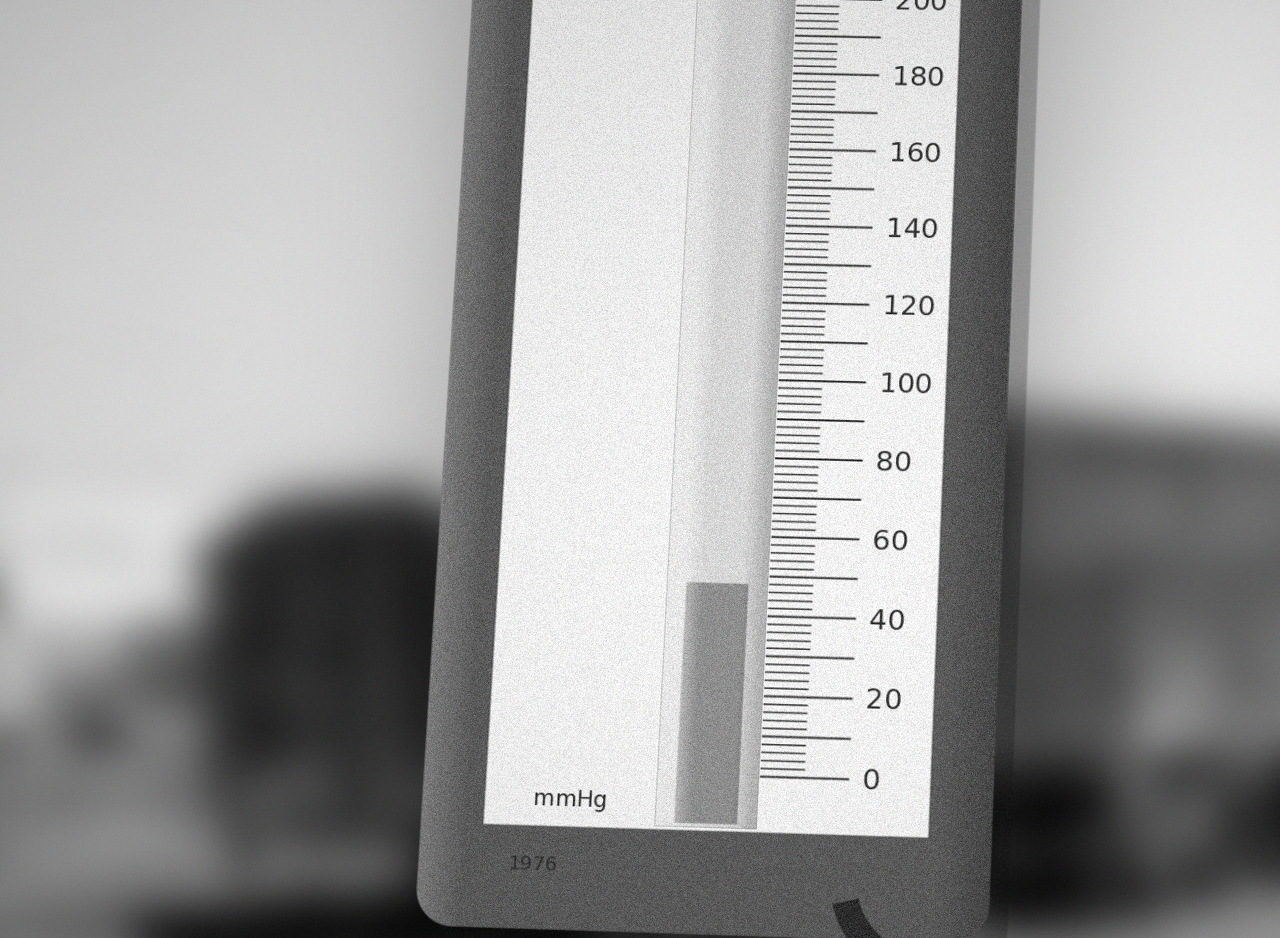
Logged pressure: 48 mmHg
